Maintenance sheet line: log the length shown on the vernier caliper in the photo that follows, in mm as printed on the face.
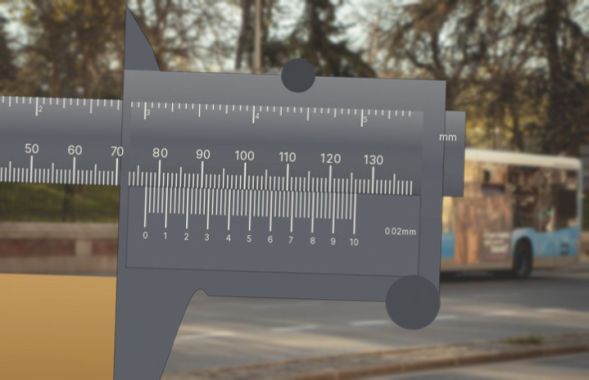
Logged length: 77.0 mm
